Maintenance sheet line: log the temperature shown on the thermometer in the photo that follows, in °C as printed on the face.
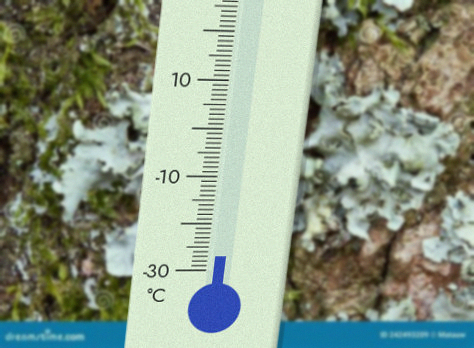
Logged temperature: -27 °C
